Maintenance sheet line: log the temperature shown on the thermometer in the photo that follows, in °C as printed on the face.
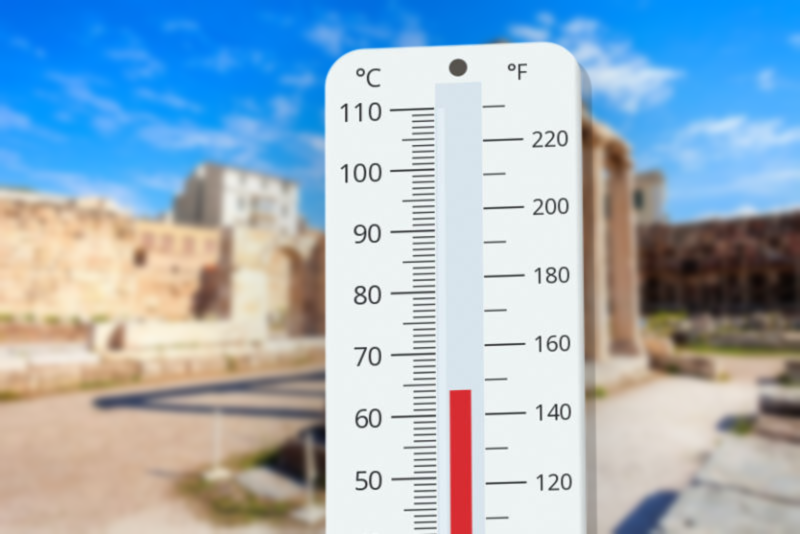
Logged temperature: 64 °C
